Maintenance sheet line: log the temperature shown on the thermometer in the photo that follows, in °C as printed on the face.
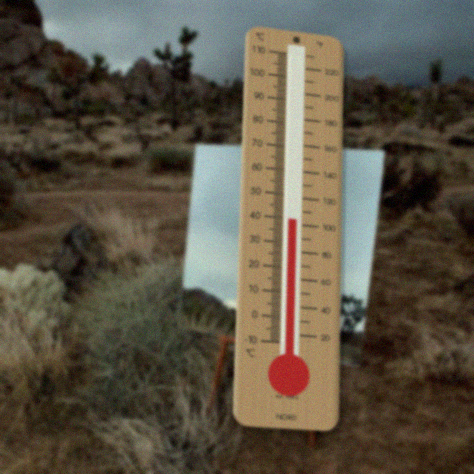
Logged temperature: 40 °C
